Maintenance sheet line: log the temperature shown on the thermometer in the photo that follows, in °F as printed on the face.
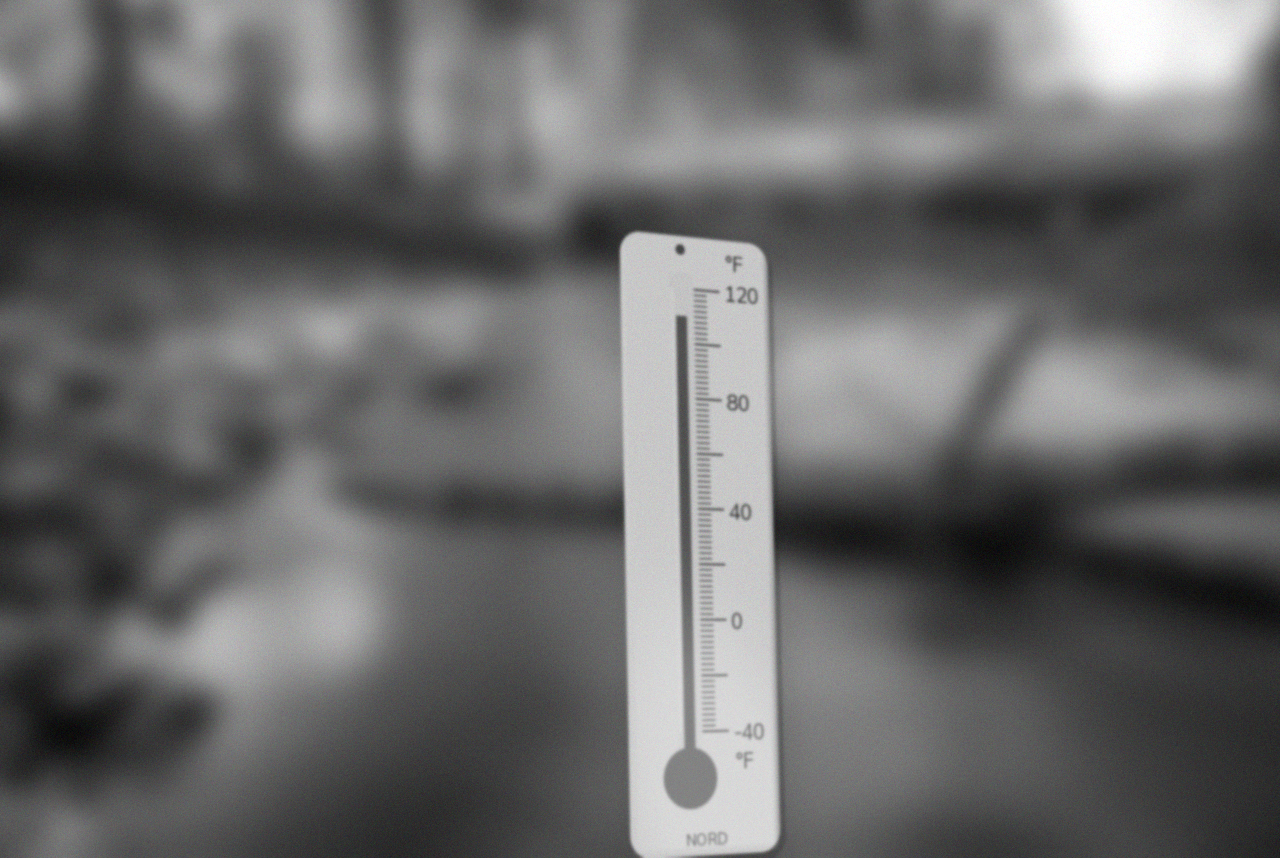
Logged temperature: 110 °F
